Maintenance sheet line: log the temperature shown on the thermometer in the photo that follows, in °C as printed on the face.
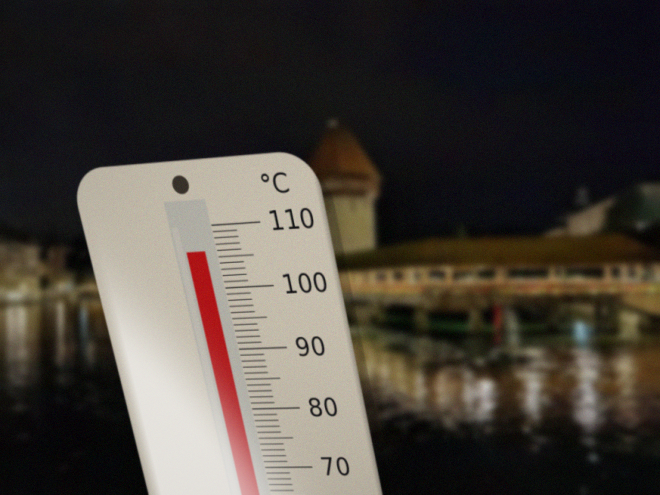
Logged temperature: 106 °C
